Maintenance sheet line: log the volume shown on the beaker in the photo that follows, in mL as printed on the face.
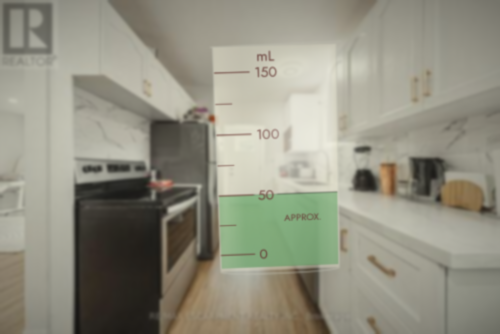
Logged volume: 50 mL
